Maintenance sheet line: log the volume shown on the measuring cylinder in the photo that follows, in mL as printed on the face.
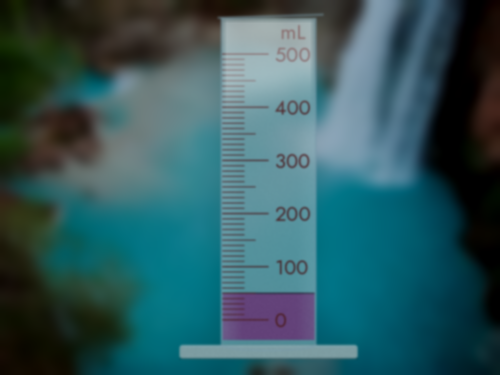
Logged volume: 50 mL
